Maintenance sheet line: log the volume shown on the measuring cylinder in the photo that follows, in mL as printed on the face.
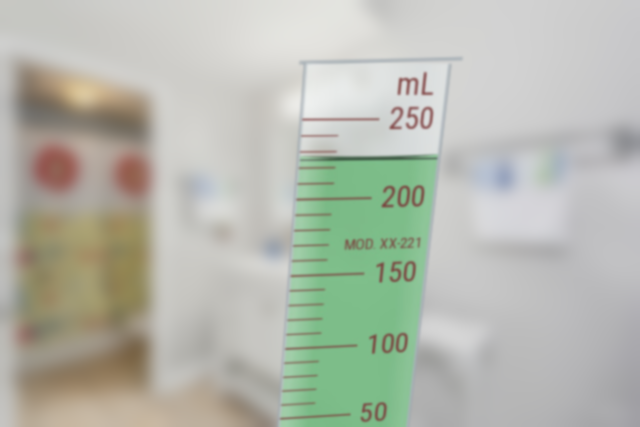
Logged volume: 225 mL
